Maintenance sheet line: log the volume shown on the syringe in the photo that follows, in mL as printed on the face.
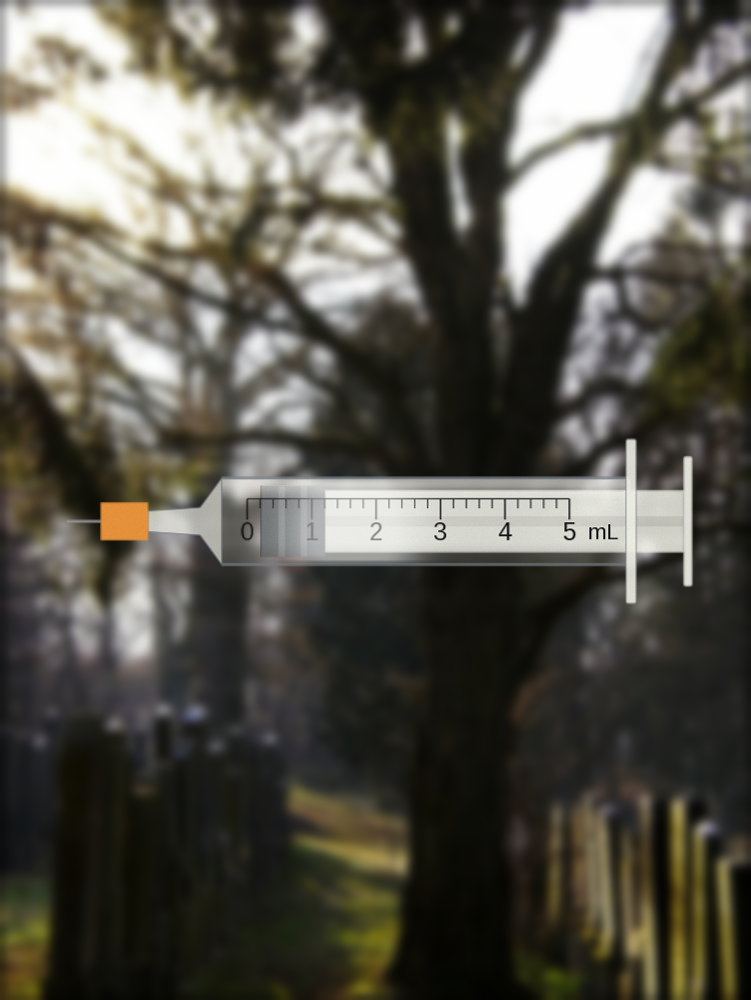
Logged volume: 0.2 mL
